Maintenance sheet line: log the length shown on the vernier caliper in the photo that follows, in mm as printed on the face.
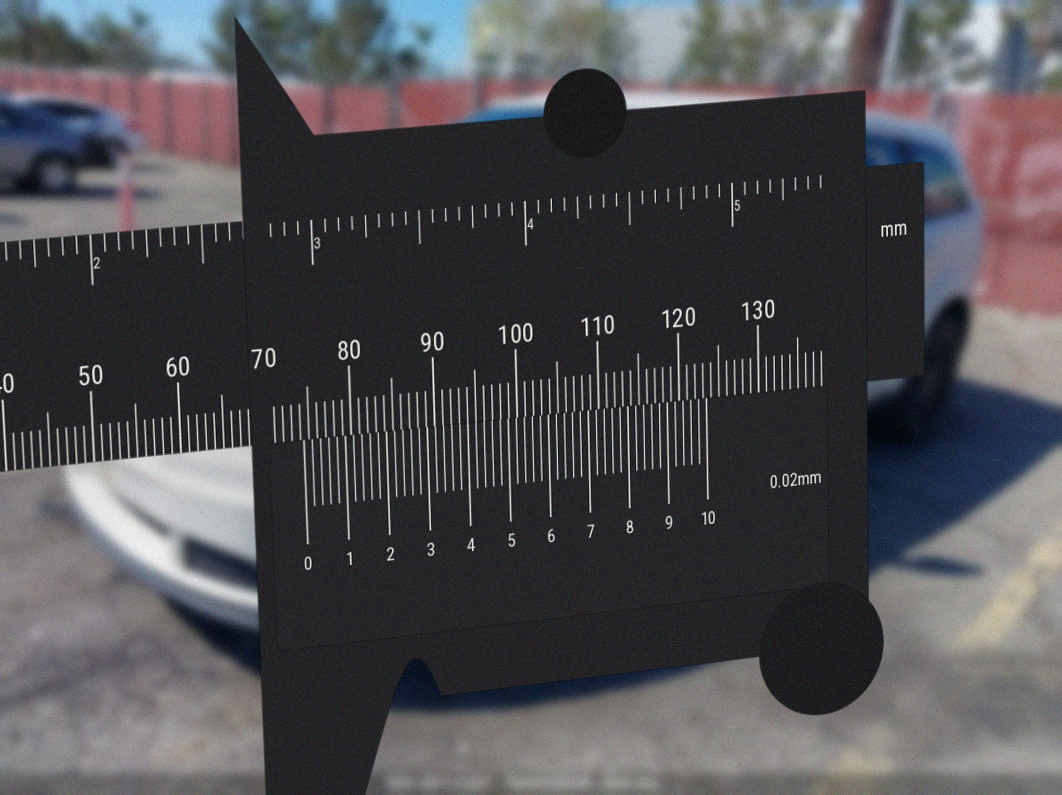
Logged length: 74.4 mm
